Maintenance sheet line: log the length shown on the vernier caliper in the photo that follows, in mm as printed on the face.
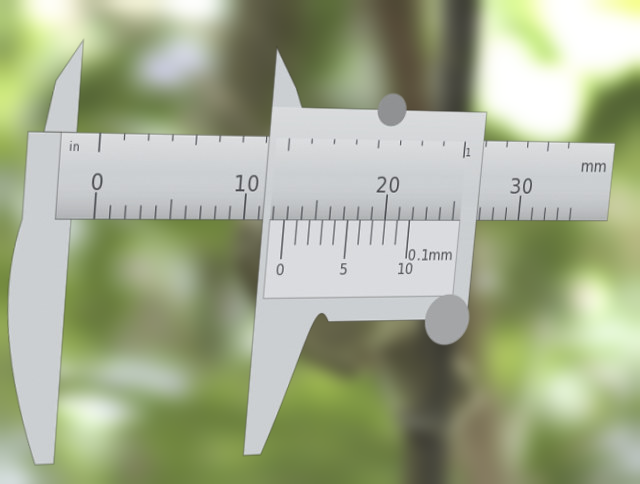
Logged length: 12.8 mm
